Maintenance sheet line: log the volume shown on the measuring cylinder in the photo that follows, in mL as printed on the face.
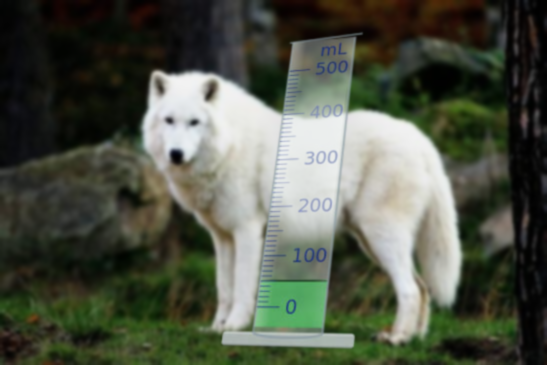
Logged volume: 50 mL
